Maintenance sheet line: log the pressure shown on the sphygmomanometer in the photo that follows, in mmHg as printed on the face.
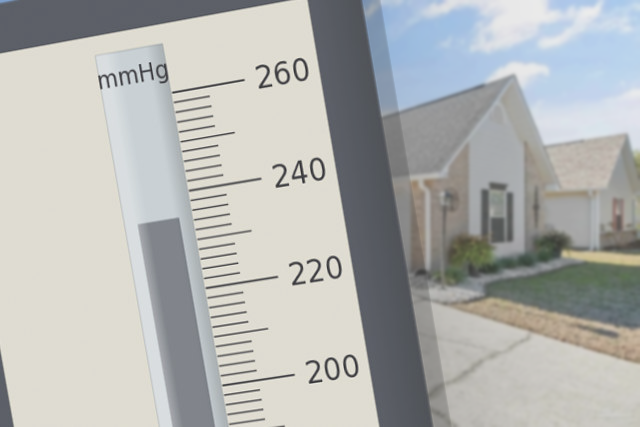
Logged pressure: 235 mmHg
